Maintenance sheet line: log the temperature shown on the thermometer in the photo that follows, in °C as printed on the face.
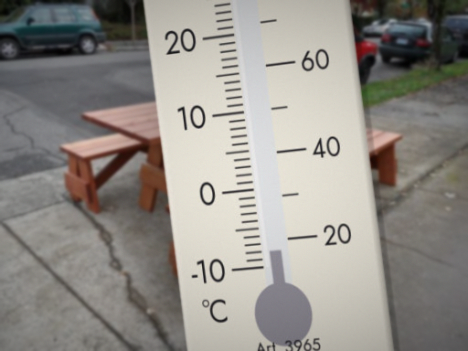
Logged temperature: -8 °C
